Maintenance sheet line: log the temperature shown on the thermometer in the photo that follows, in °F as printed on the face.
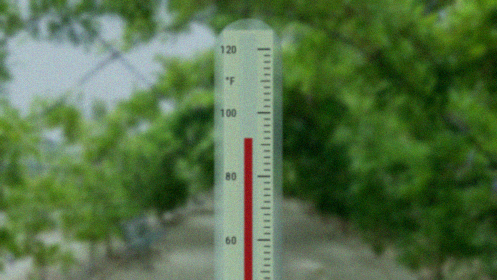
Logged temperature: 92 °F
